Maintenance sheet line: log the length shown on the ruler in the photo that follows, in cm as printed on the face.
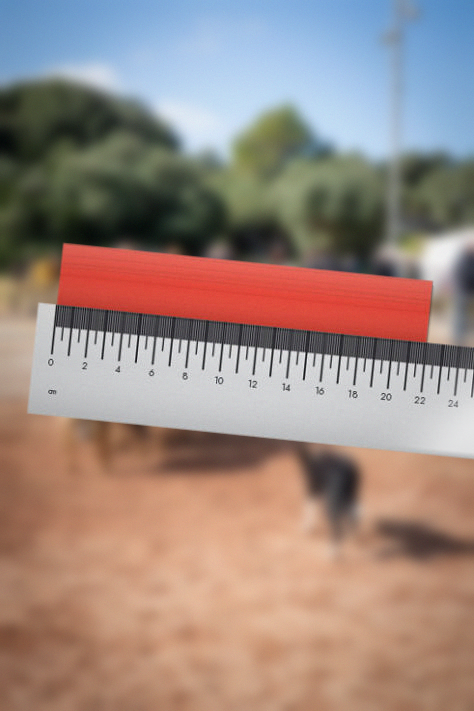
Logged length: 22 cm
